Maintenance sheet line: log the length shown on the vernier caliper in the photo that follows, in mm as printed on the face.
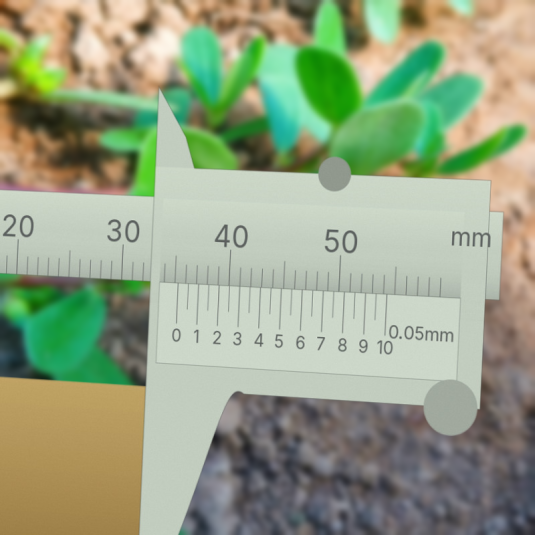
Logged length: 35.3 mm
